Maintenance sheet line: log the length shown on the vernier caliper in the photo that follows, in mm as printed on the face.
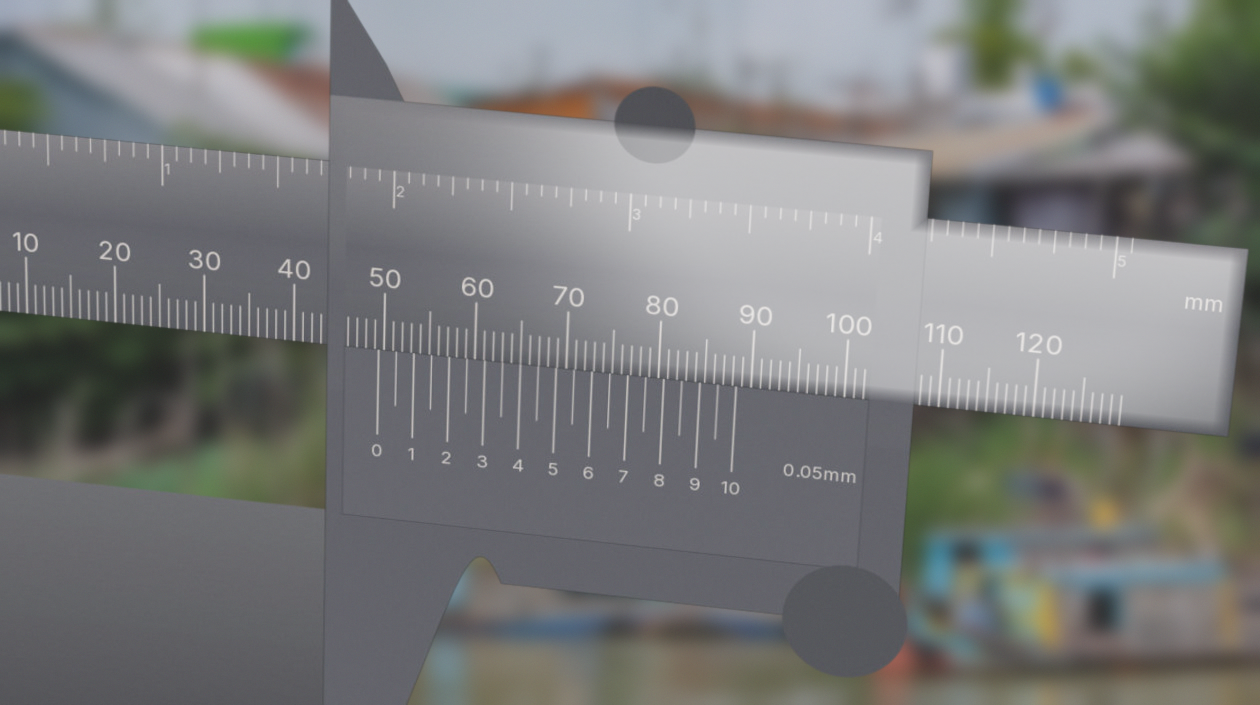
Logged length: 49.4 mm
